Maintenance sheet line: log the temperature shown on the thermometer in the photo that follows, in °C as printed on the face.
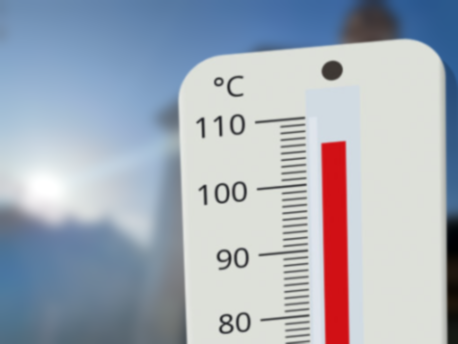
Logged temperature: 106 °C
